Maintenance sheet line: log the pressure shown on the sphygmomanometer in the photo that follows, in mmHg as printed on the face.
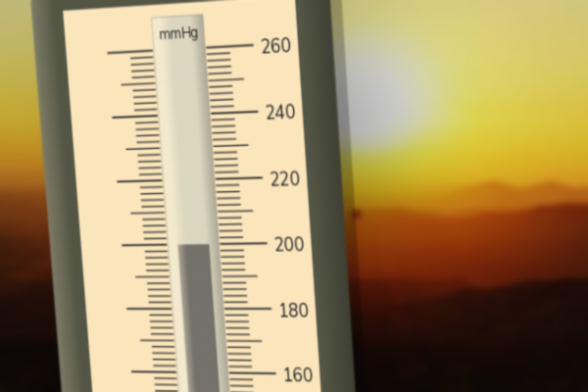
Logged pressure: 200 mmHg
